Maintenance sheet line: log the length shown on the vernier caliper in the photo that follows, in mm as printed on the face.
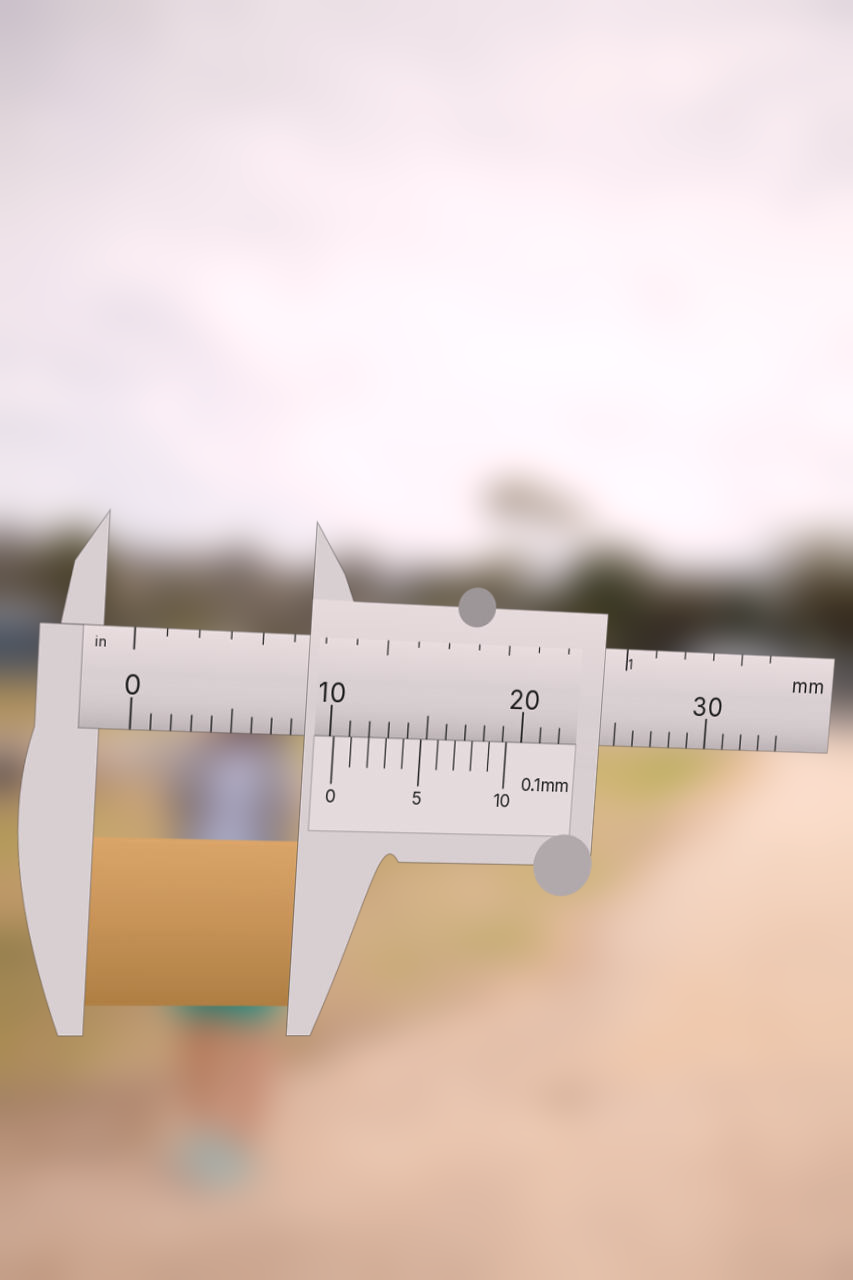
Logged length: 10.2 mm
